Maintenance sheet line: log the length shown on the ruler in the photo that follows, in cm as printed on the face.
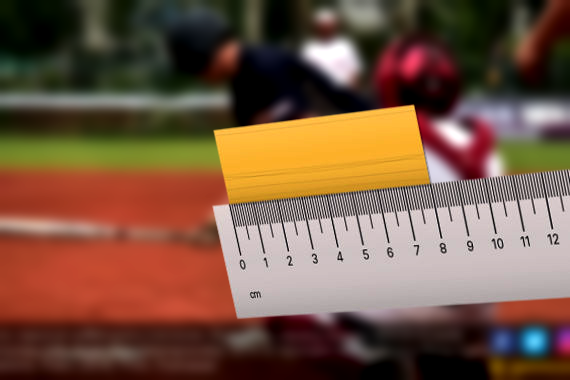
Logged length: 8 cm
